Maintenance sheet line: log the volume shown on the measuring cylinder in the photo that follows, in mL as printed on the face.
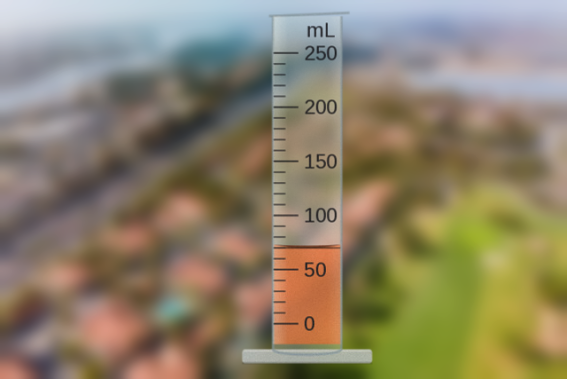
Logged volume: 70 mL
